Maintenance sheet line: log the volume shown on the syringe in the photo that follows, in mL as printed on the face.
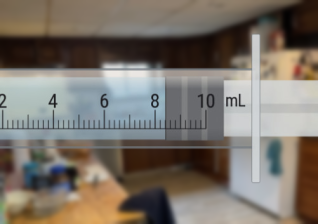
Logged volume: 8.4 mL
